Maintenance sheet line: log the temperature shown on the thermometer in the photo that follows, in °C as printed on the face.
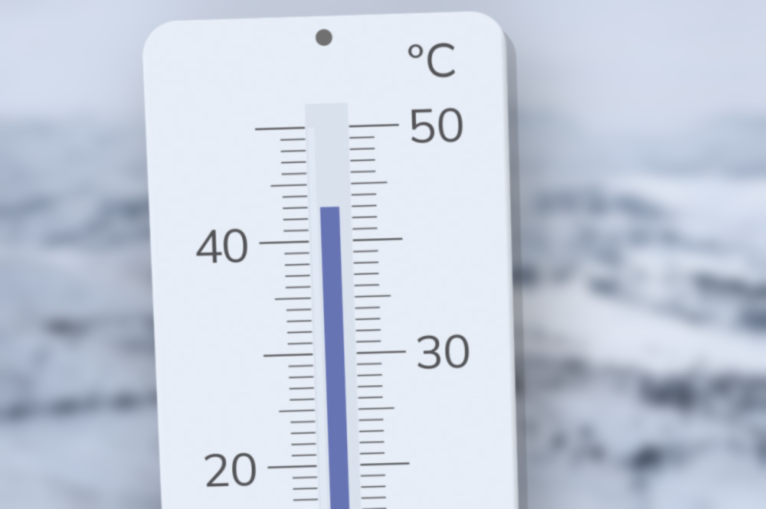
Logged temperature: 43 °C
